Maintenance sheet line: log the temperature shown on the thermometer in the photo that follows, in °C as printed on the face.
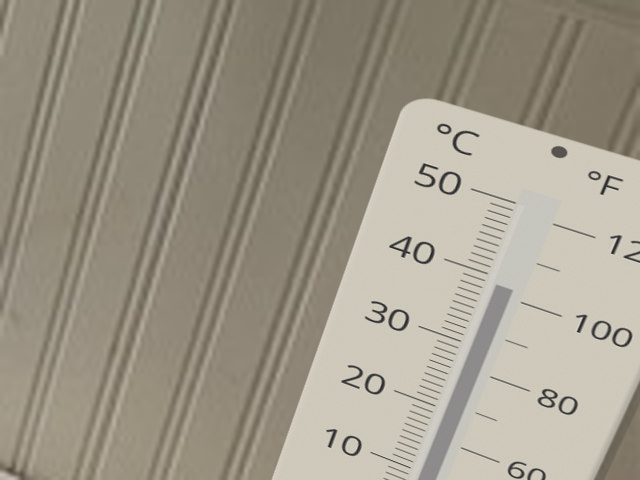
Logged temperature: 39 °C
